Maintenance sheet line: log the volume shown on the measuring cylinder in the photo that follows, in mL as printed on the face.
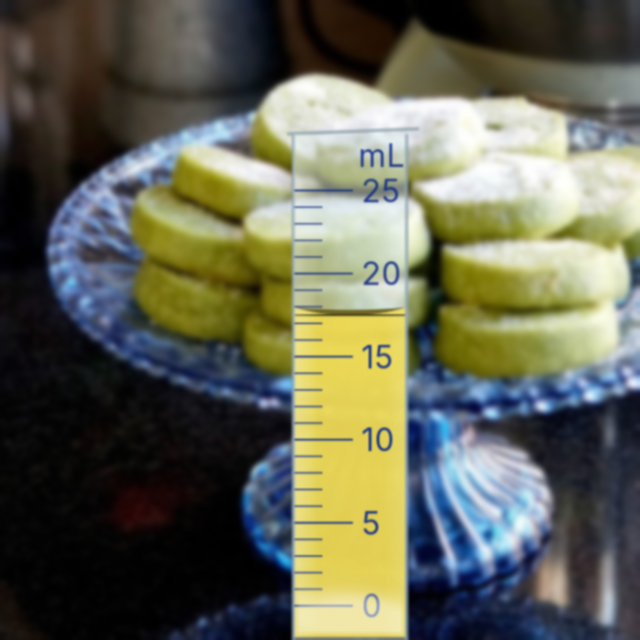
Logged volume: 17.5 mL
